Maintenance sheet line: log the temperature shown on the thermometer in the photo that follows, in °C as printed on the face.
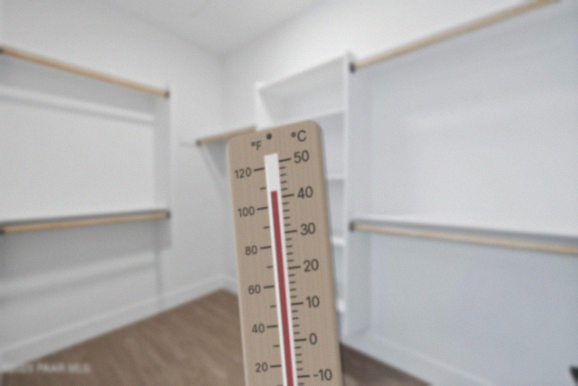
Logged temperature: 42 °C
